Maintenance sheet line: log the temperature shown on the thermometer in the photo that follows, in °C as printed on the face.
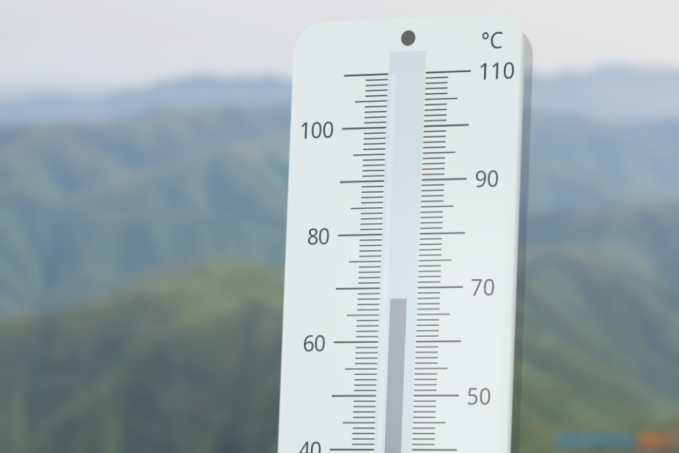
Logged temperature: 68 °C
